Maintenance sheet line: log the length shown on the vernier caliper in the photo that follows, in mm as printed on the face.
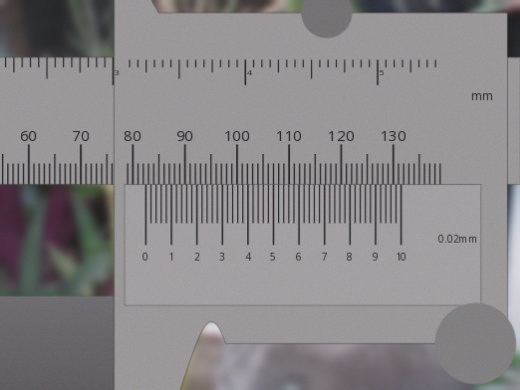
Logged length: 82.5 mm
